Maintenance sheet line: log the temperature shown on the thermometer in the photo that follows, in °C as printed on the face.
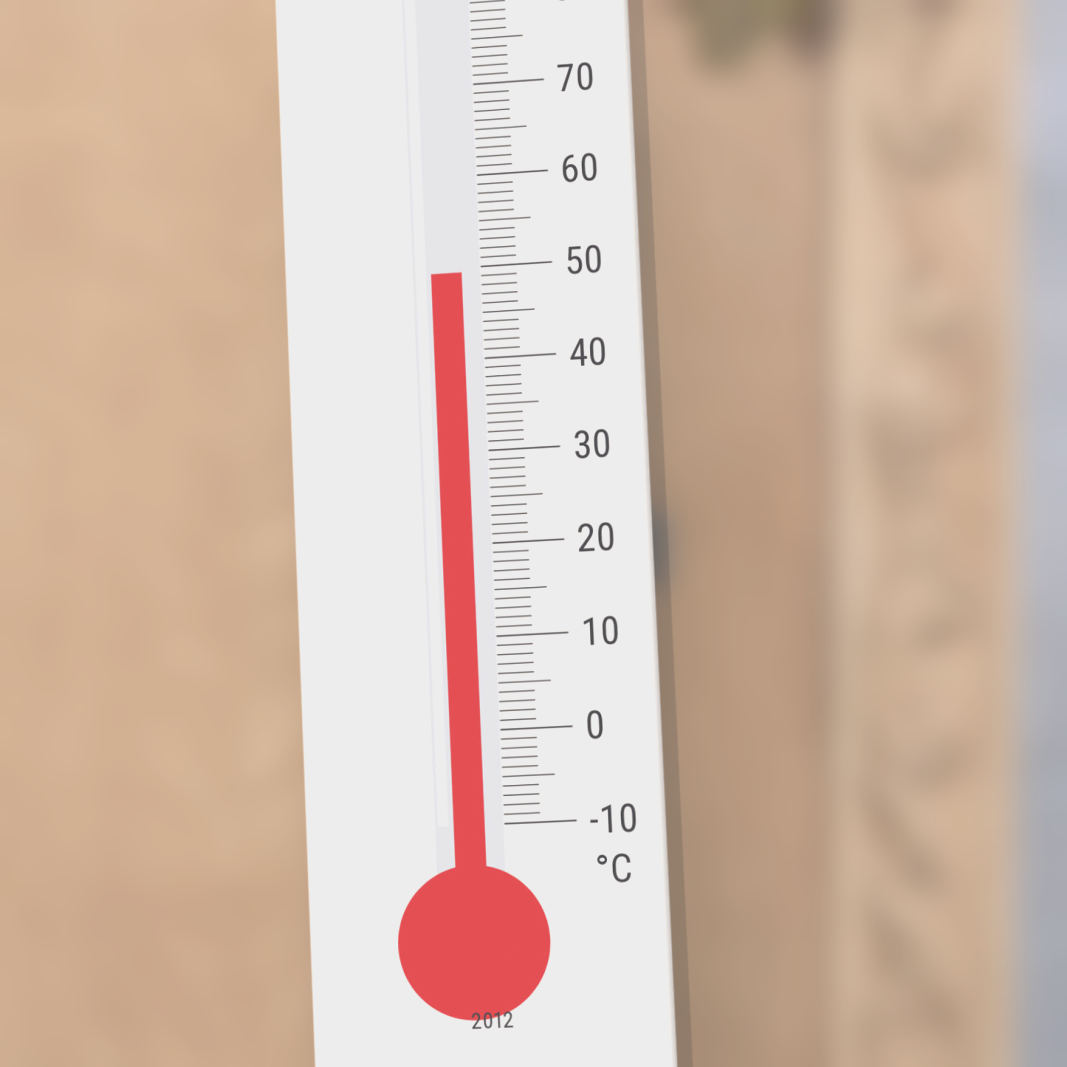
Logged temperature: 49.5 °C
